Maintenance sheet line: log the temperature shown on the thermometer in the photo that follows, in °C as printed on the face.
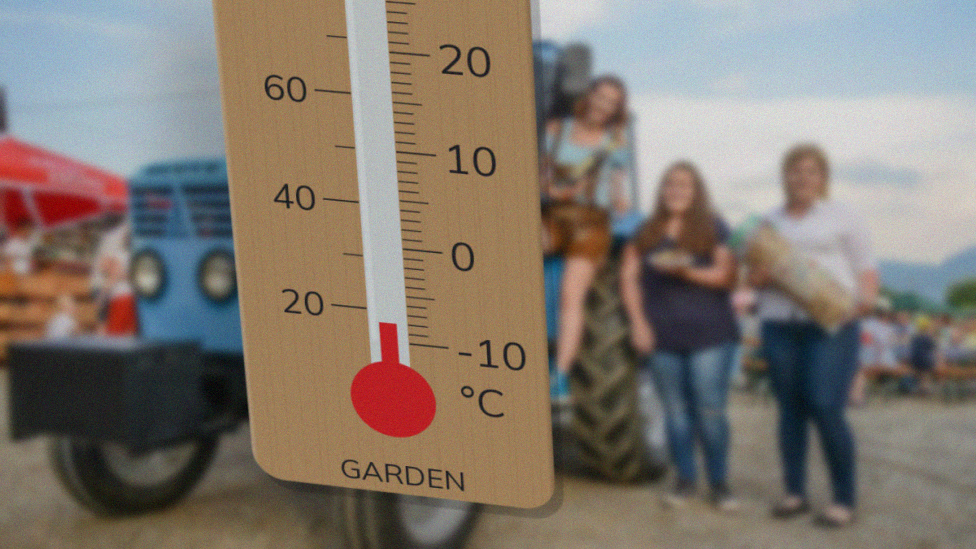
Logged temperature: -8 °C
